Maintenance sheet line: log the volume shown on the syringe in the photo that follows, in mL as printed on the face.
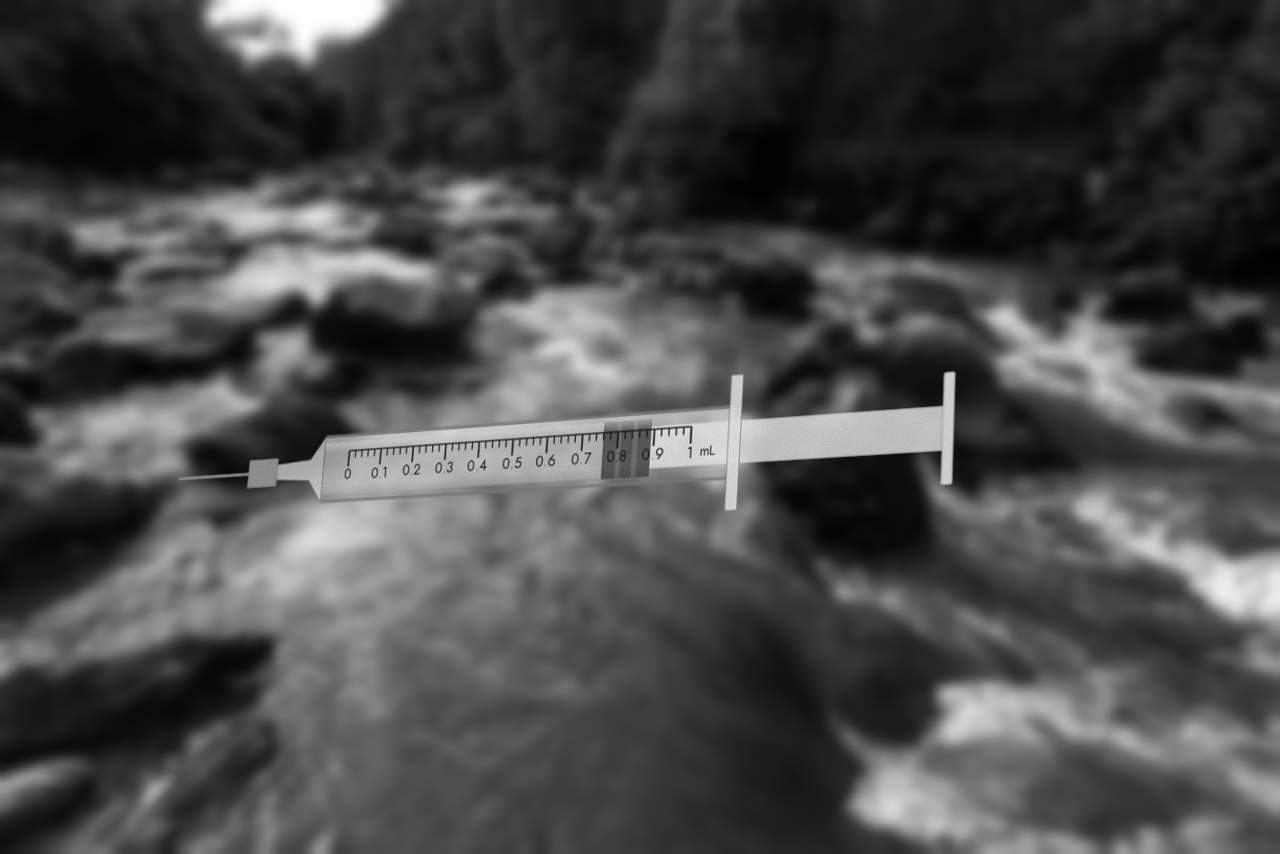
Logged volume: 0.76 mL
